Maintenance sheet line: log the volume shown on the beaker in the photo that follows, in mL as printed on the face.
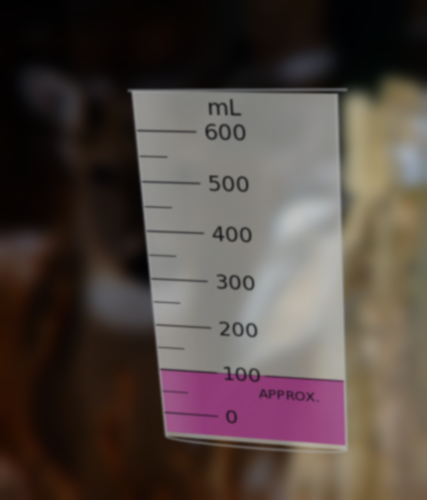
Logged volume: 100 mL
